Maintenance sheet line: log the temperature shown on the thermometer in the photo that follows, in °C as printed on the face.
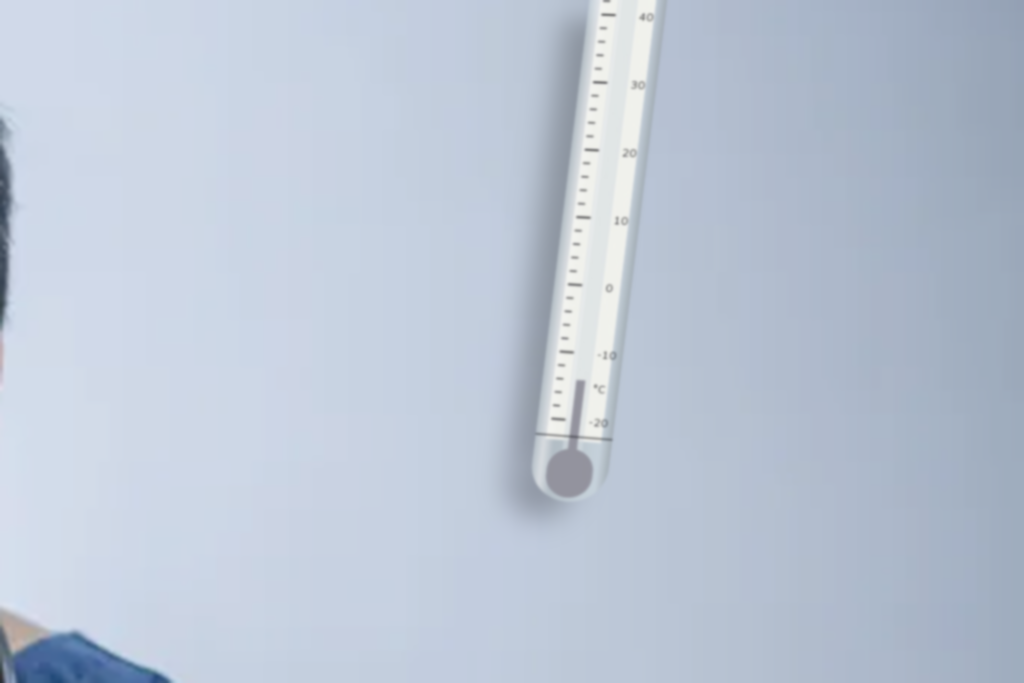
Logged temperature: -14 °C
